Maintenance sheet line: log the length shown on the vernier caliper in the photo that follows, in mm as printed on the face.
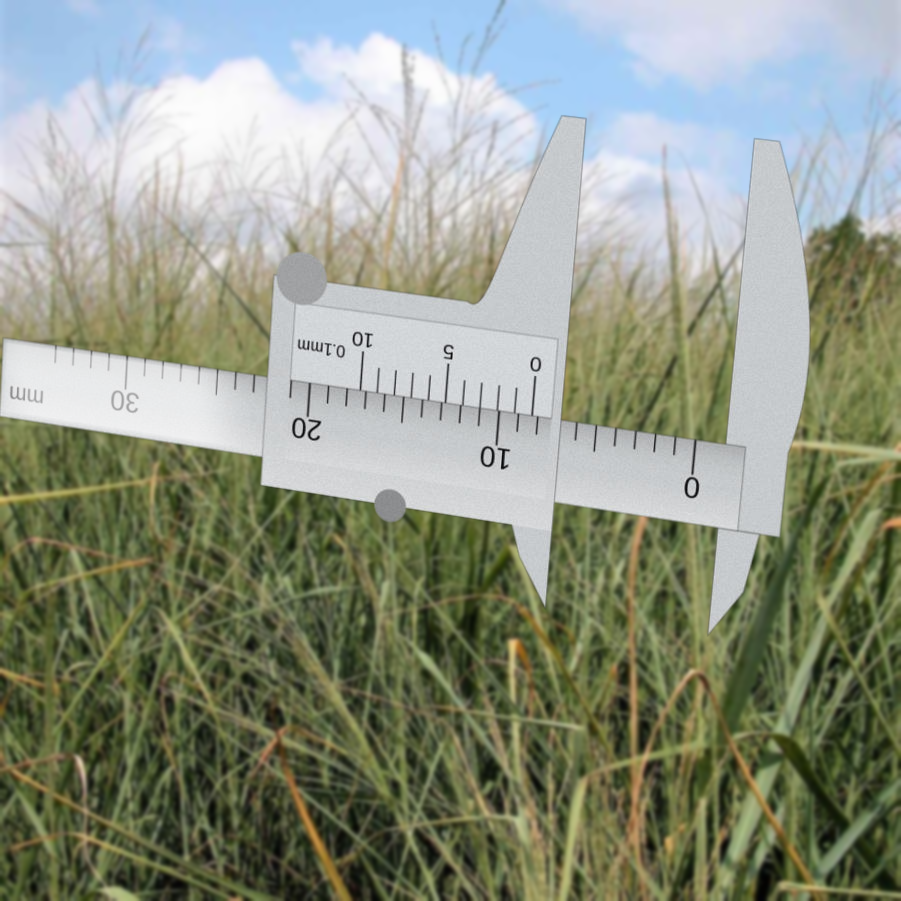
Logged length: 8.3 mm
